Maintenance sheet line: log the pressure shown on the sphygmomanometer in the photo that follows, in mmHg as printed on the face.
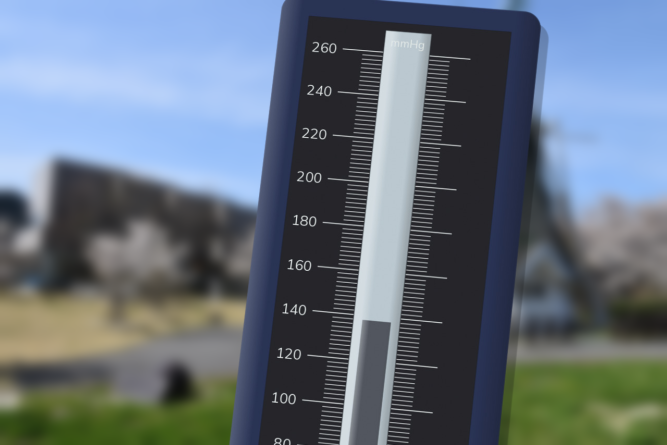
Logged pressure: 138 mmHg
